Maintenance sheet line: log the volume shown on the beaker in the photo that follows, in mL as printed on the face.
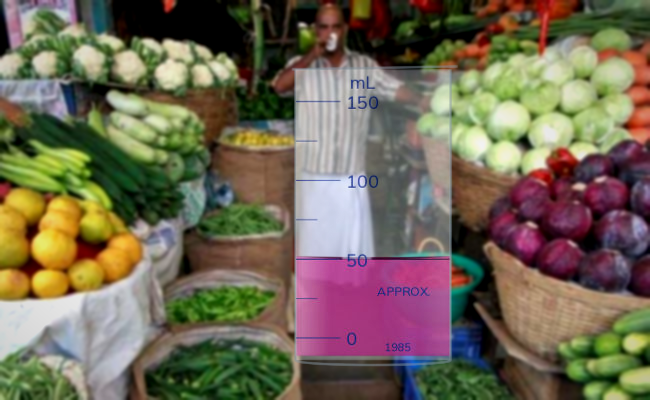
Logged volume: 50 mL
